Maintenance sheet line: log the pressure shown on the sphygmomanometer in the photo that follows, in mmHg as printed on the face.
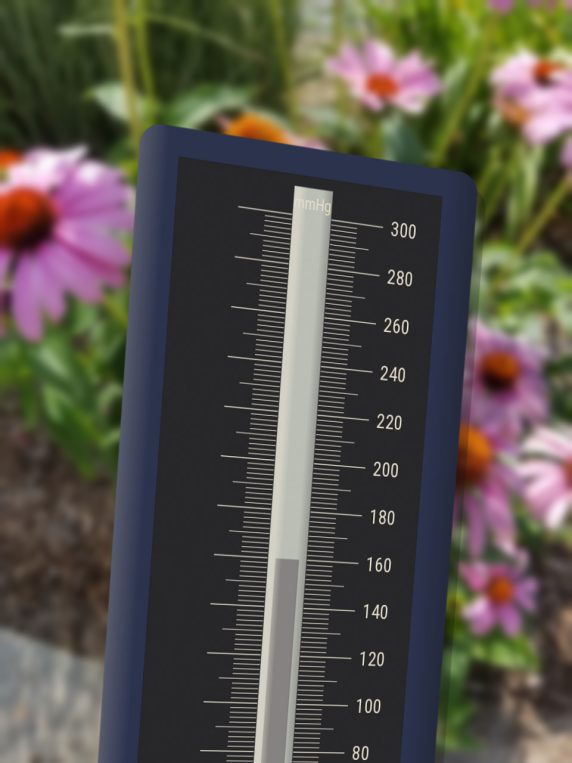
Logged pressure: 160 mmHg
